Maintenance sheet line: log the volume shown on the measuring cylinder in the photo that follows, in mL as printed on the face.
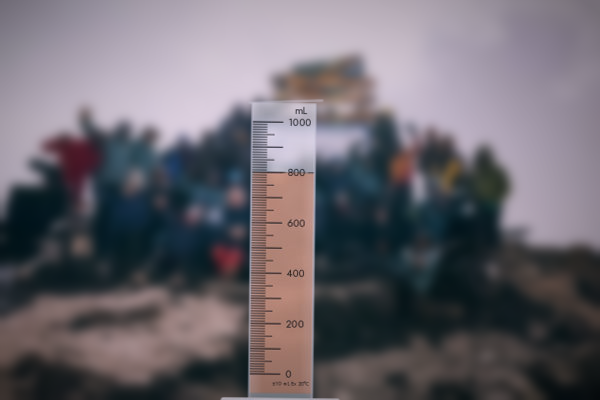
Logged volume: 800 mL
